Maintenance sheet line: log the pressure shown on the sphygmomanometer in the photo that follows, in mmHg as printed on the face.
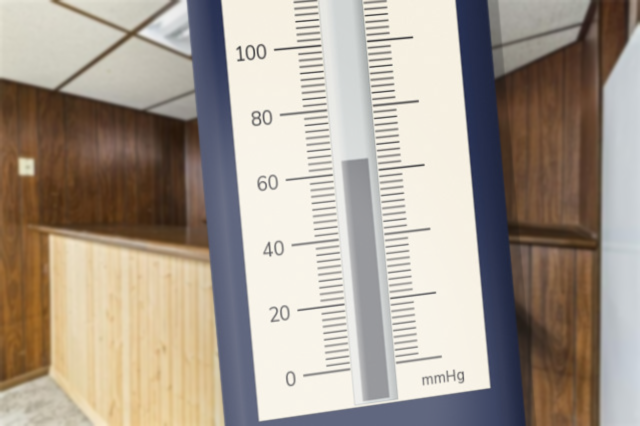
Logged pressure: 64 mmHg
